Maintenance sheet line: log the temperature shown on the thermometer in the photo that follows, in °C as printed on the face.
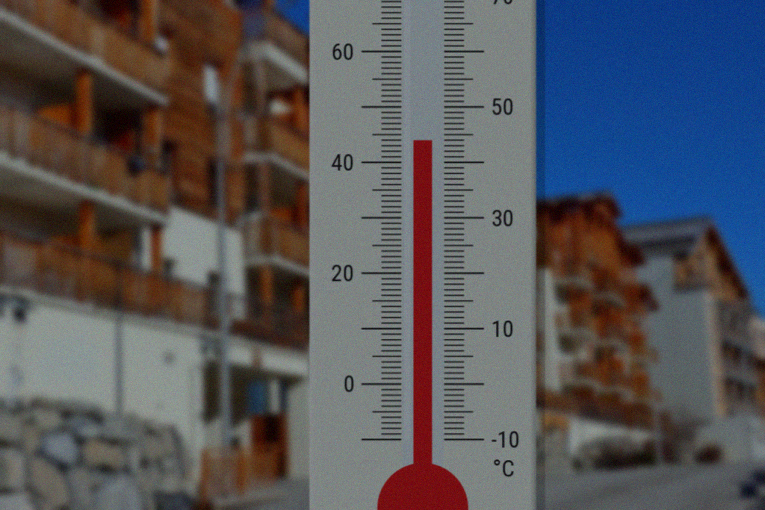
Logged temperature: 44 °C
